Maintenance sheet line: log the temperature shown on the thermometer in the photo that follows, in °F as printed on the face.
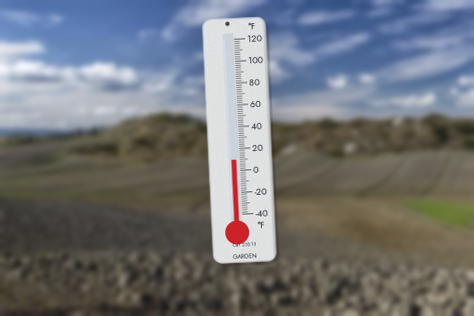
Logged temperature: 10 °F
